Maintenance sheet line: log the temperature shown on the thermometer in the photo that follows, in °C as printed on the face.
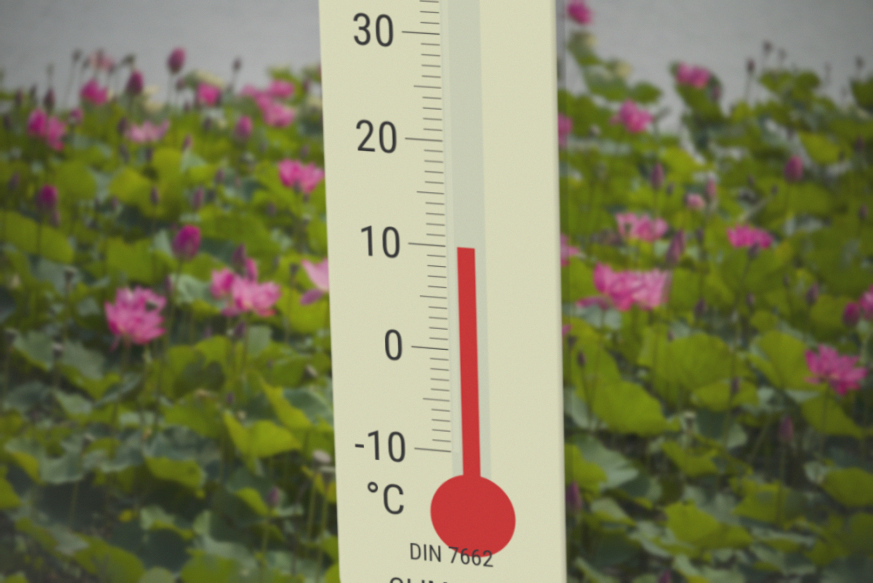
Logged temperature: 10 °C
